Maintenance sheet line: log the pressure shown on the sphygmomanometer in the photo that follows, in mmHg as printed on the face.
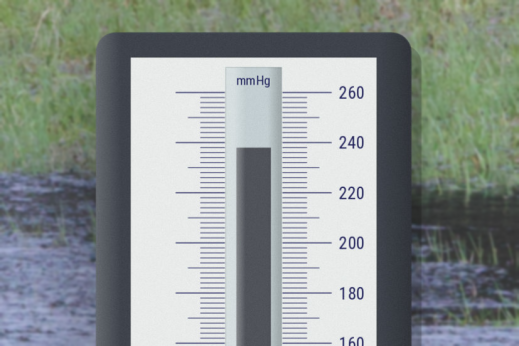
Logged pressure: 238 mmHg
